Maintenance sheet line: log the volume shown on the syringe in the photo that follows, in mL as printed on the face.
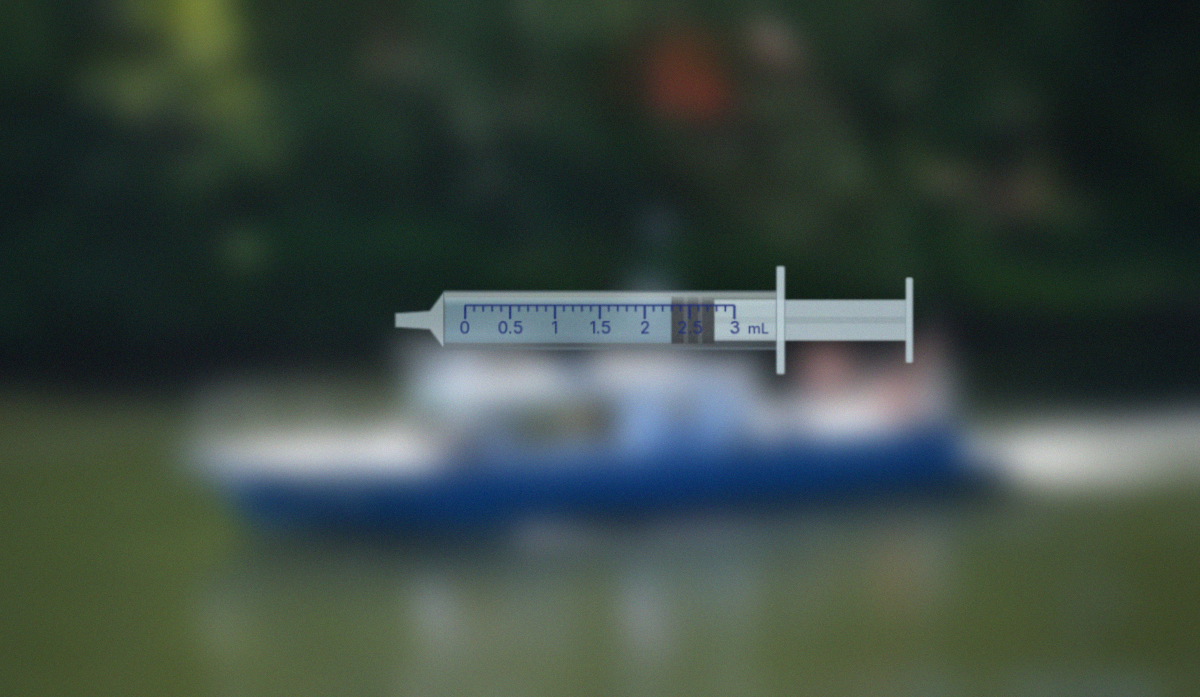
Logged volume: 2.3 mL
